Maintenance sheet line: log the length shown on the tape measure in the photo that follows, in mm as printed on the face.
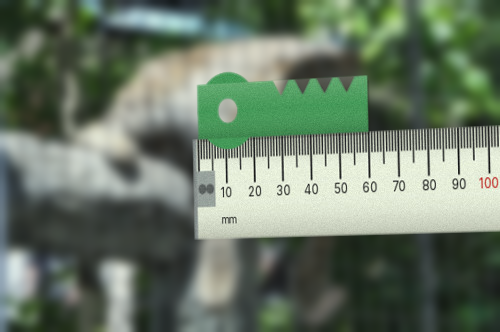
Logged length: 60 mm
